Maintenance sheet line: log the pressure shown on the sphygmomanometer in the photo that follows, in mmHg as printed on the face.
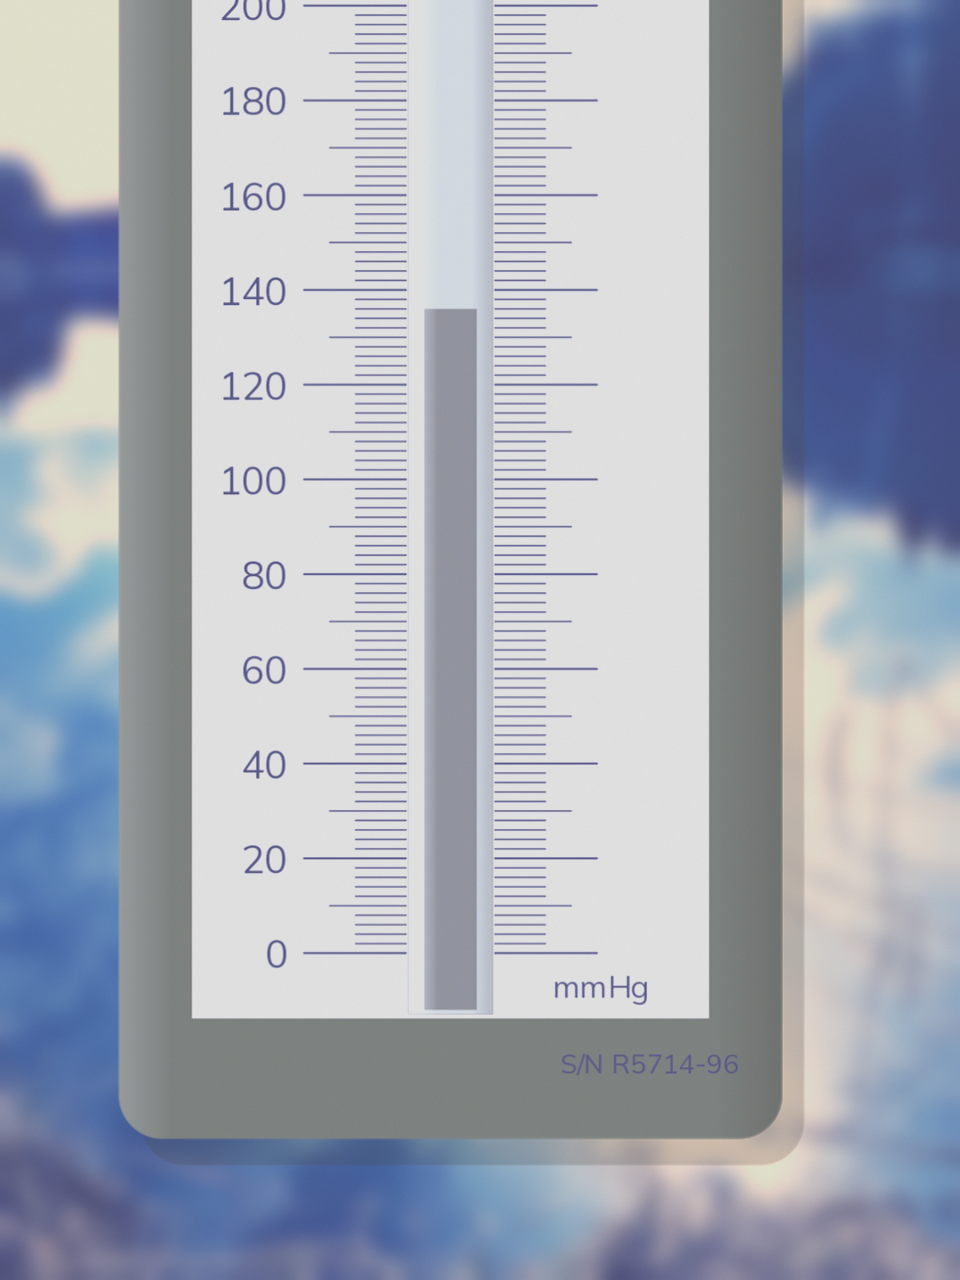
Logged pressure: 136 mmHg
